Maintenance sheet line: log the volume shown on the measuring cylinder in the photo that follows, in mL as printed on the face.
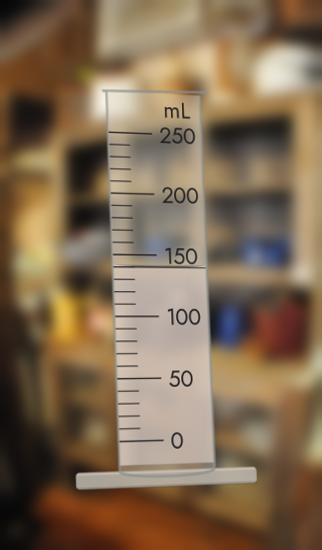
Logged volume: 140 mL
